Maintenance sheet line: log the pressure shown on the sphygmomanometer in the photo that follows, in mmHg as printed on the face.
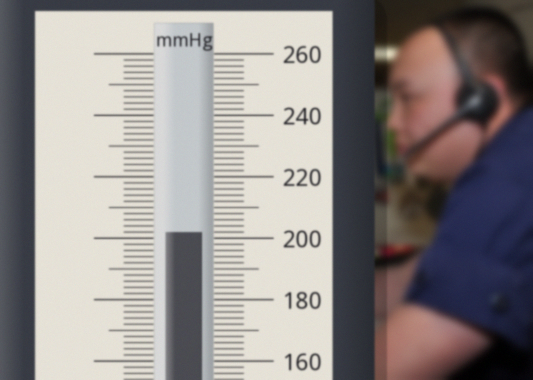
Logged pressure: 202 mmHg
